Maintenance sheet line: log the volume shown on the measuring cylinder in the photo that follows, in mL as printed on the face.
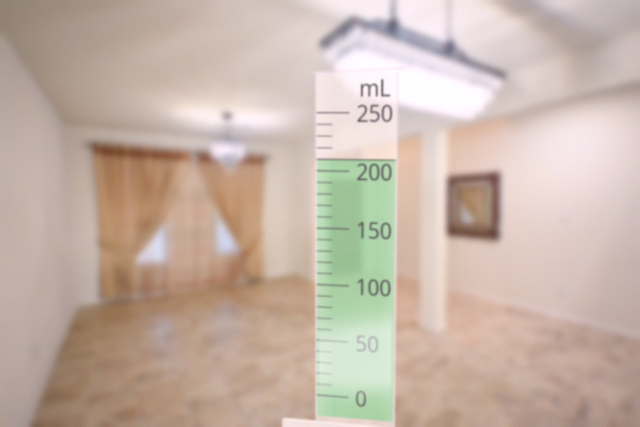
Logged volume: 210 mL
